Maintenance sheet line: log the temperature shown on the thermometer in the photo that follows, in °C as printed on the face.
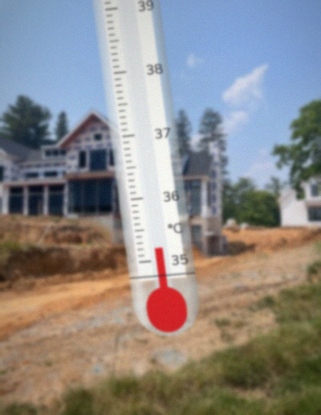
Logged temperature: 35.2 °C
